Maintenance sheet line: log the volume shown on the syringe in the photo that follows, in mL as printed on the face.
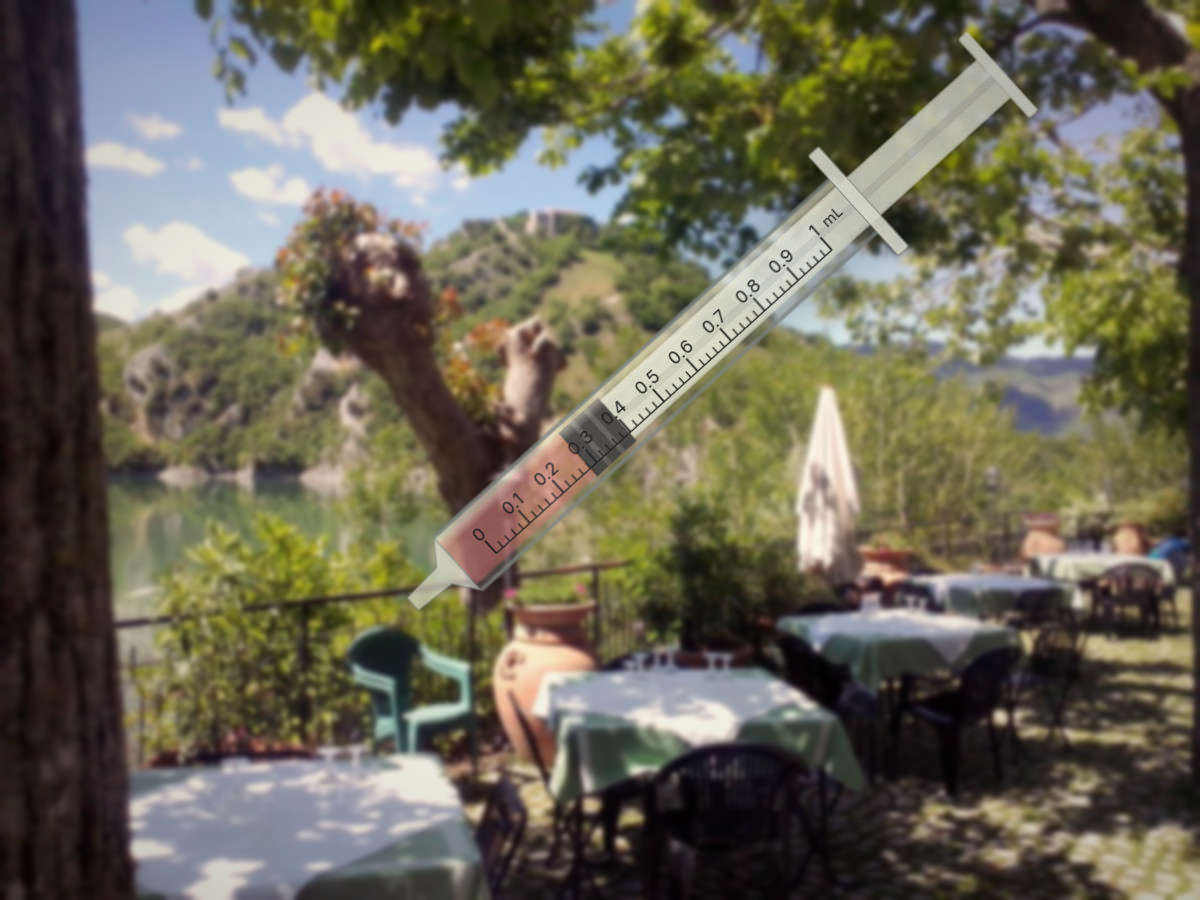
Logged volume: 0.28 mL
